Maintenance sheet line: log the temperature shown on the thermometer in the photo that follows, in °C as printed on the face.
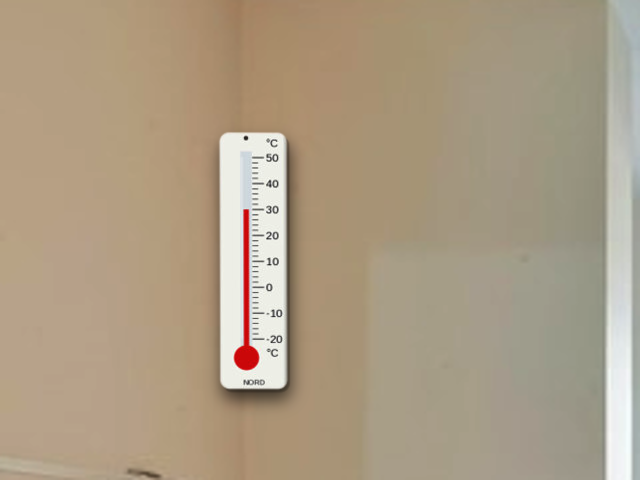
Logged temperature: 30 °C
